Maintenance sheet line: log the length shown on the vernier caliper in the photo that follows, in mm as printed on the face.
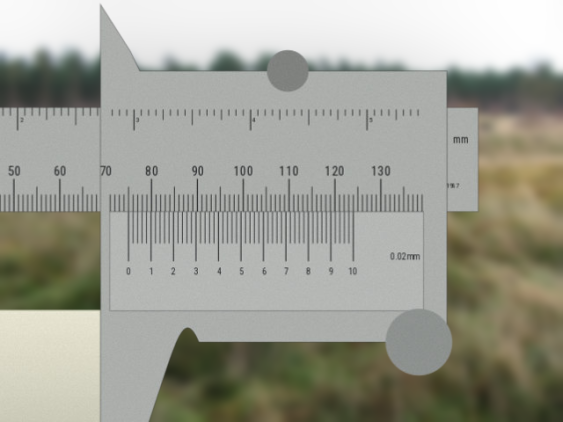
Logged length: 75.0 mm
